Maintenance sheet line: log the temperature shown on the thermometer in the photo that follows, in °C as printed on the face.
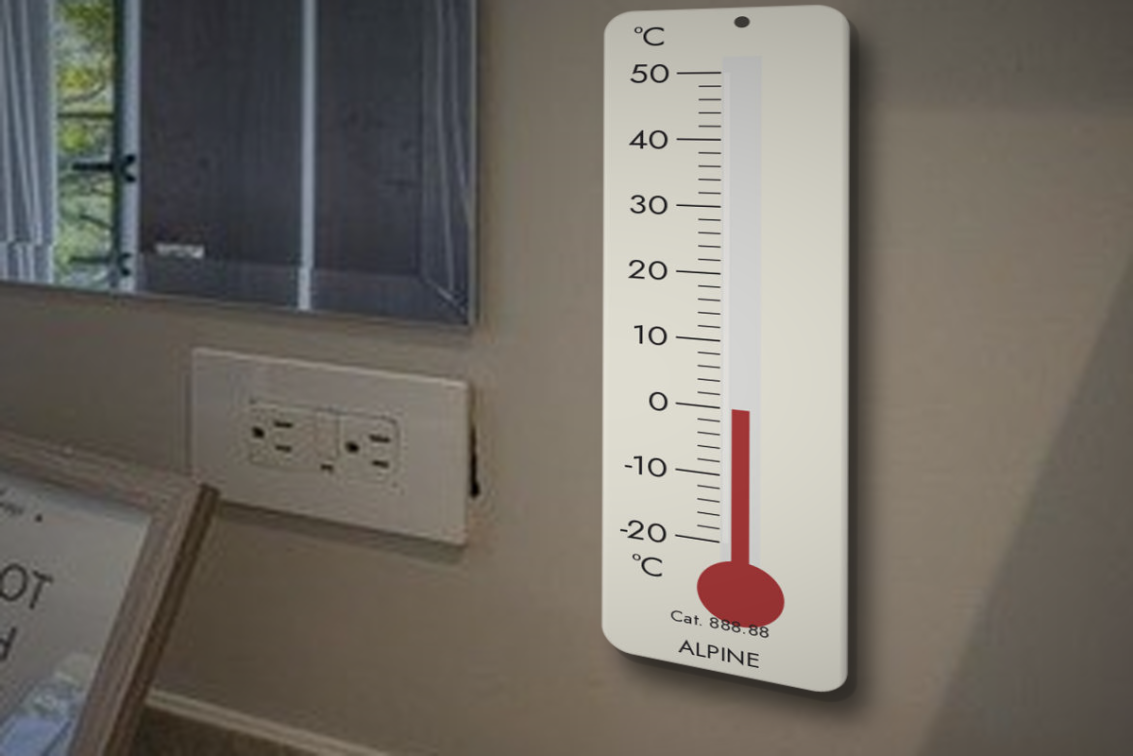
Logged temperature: 0 °C
